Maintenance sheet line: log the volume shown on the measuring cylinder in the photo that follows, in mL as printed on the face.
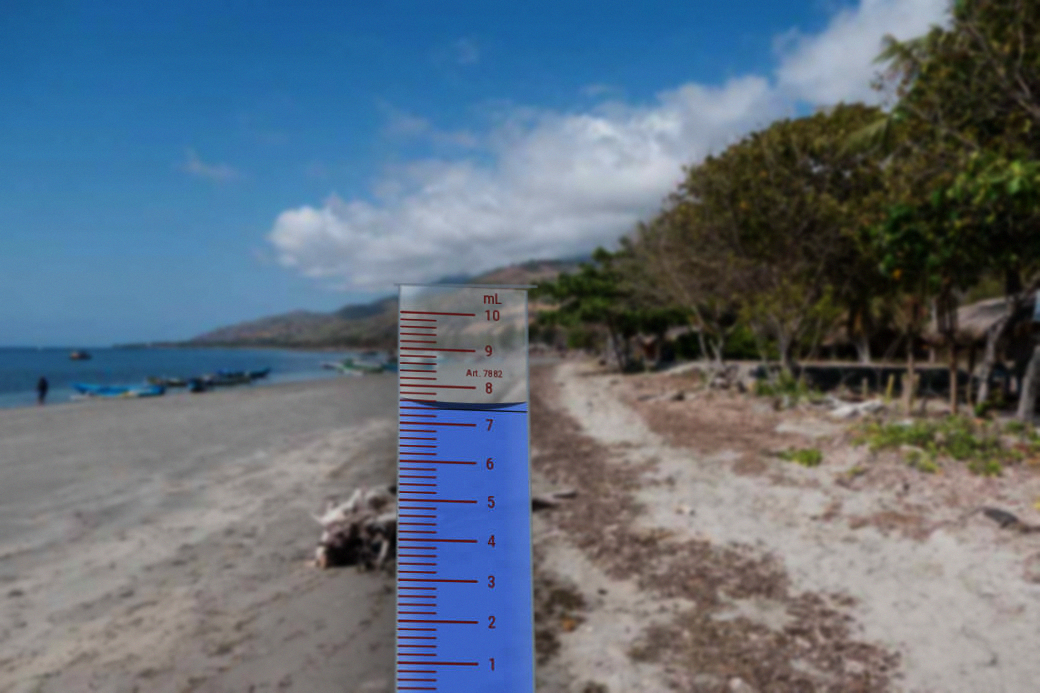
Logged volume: 7.4 mL
